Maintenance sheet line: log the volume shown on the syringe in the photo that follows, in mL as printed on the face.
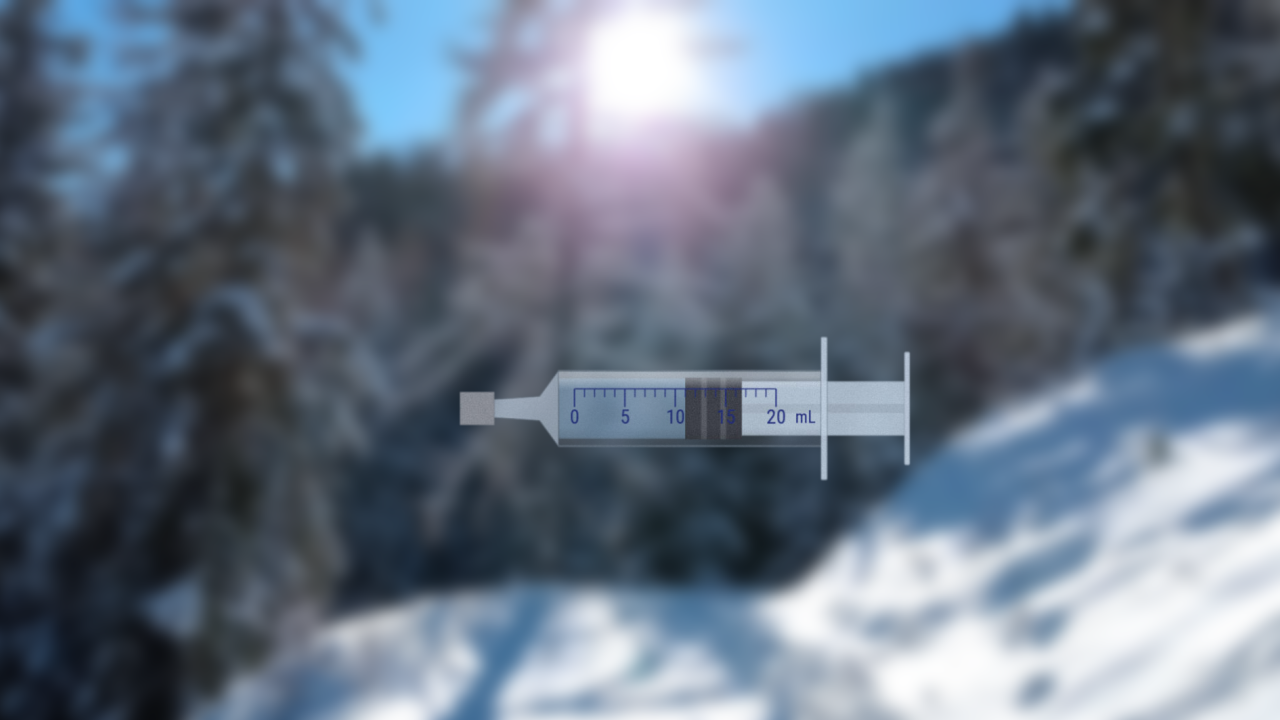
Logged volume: 11 mL
